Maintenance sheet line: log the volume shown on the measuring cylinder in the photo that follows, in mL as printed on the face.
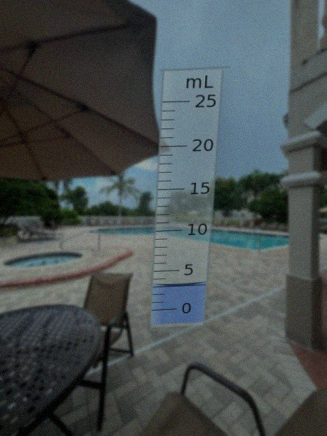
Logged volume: 3 mL
